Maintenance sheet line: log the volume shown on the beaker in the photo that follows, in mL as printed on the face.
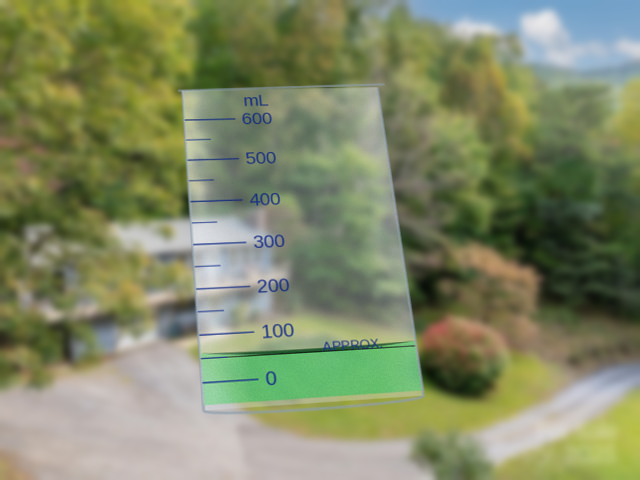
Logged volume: 50 mL
